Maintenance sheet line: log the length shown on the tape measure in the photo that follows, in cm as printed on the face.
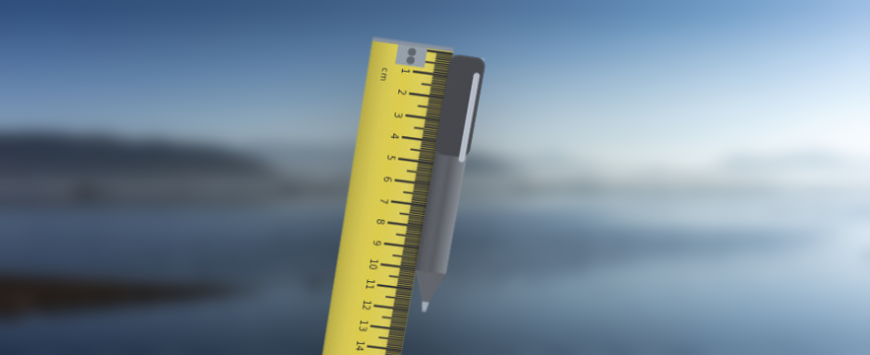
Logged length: 12 cm
